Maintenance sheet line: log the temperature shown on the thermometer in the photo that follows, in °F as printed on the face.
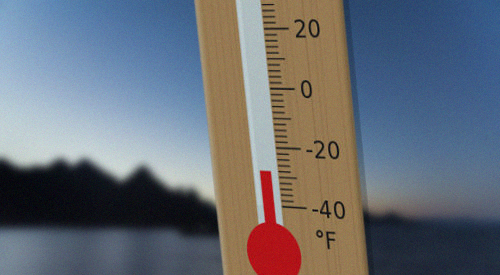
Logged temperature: -28 °F
